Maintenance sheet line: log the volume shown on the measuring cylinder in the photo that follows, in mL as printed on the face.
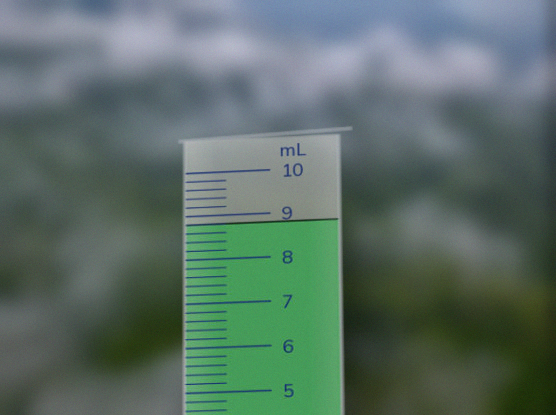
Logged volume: 8.8 mL
